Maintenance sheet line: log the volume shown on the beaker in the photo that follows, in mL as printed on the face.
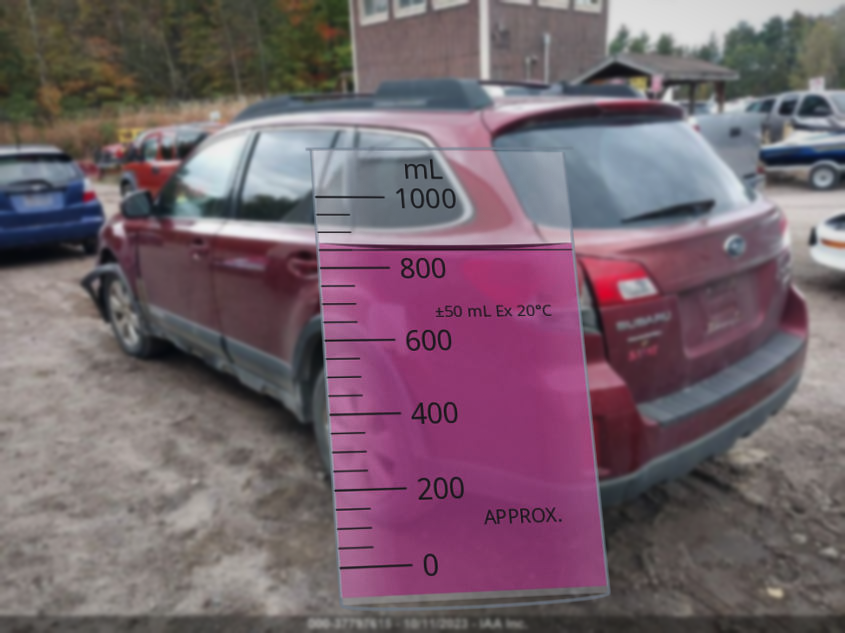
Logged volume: 850 mL
